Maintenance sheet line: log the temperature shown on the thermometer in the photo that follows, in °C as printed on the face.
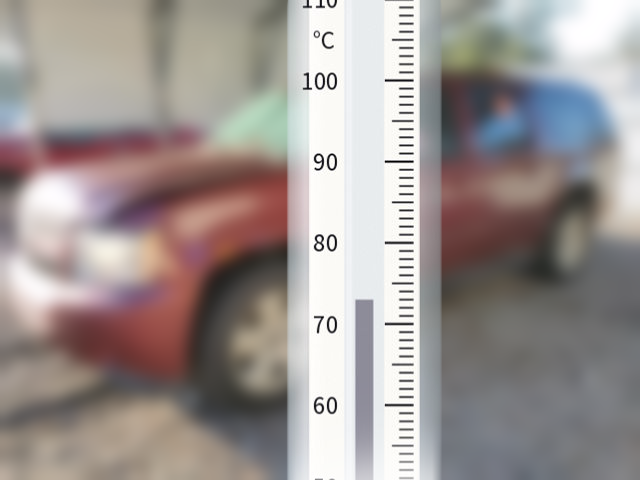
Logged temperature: 73 °C
